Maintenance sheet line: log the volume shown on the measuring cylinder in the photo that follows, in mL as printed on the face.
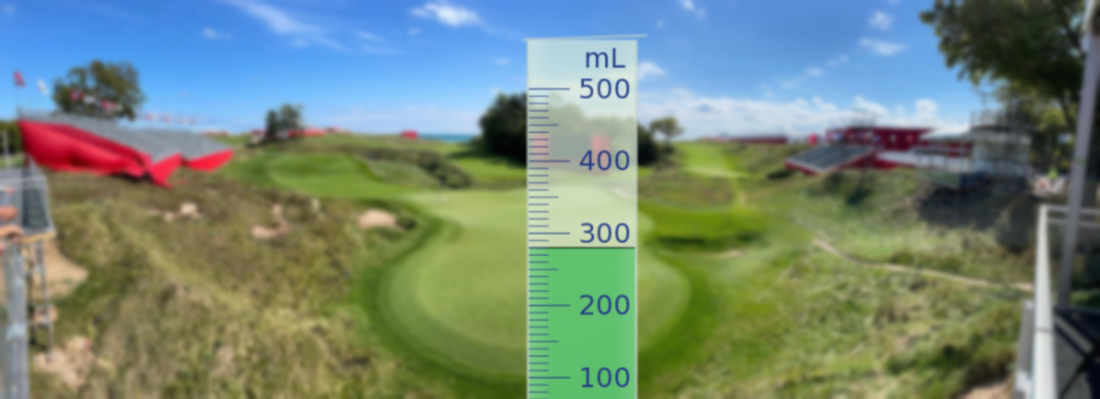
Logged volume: 280 mL
